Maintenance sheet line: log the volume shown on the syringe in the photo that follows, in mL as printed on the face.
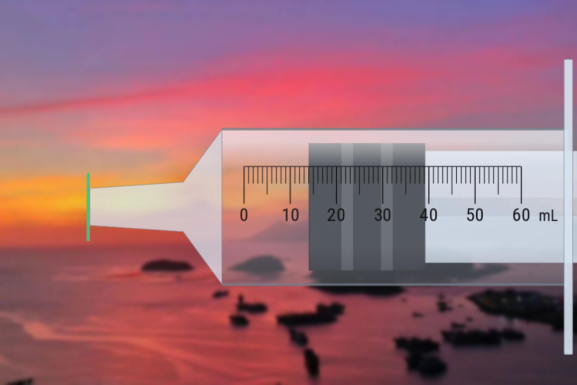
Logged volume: 14 mL
